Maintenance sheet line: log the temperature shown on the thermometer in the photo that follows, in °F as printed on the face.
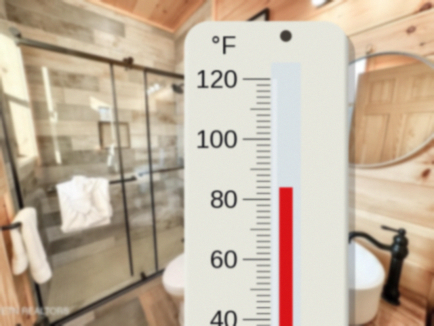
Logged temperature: 84 °F
